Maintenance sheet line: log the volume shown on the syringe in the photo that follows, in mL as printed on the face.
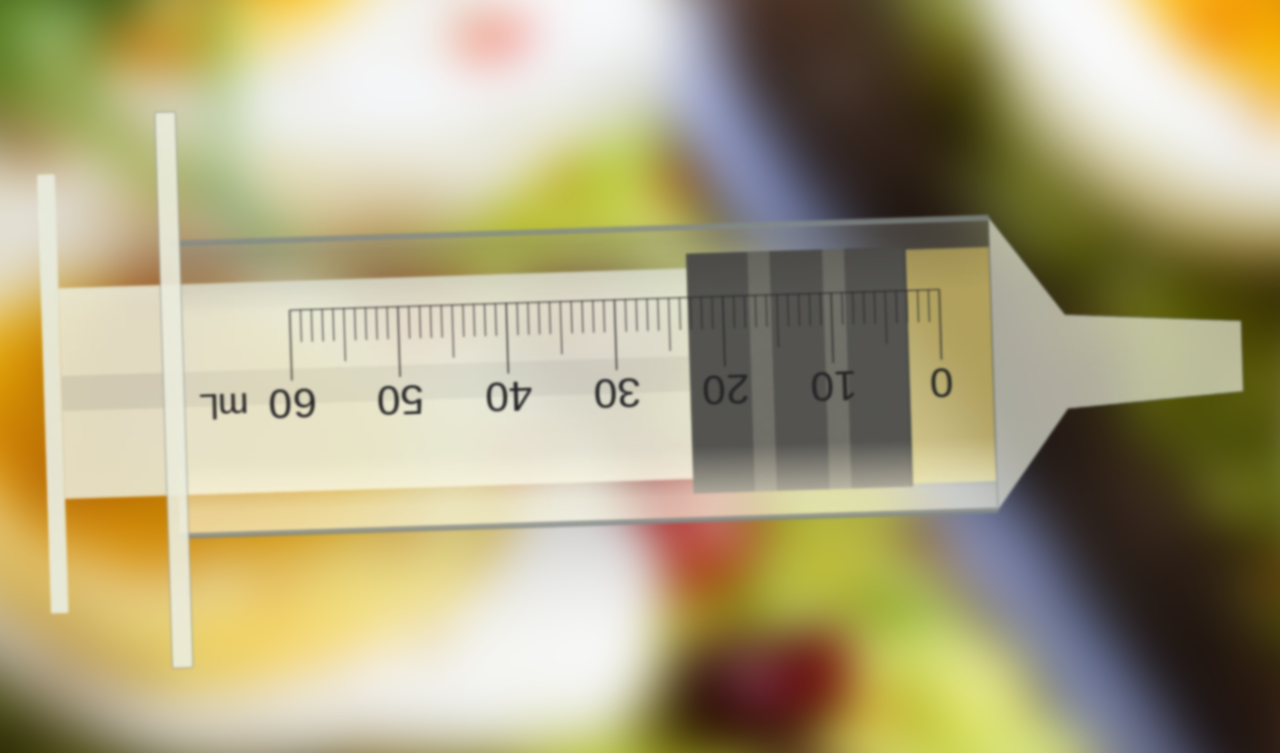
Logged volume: 3 mL
